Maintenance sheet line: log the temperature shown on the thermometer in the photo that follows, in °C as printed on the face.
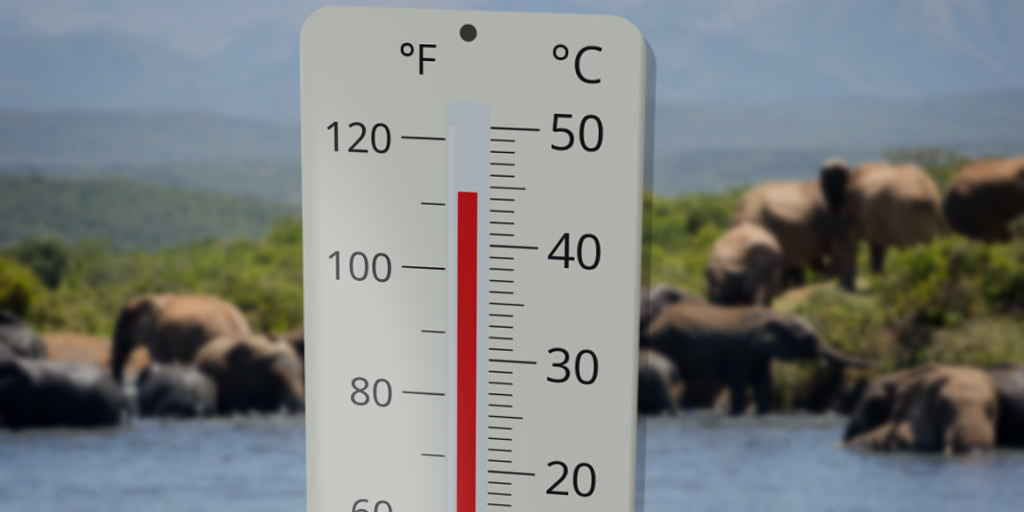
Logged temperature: 44.5 °C
